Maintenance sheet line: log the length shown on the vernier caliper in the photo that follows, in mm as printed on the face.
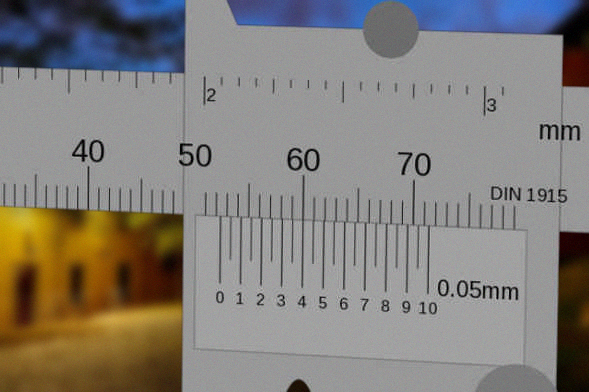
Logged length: 52.4 mm
